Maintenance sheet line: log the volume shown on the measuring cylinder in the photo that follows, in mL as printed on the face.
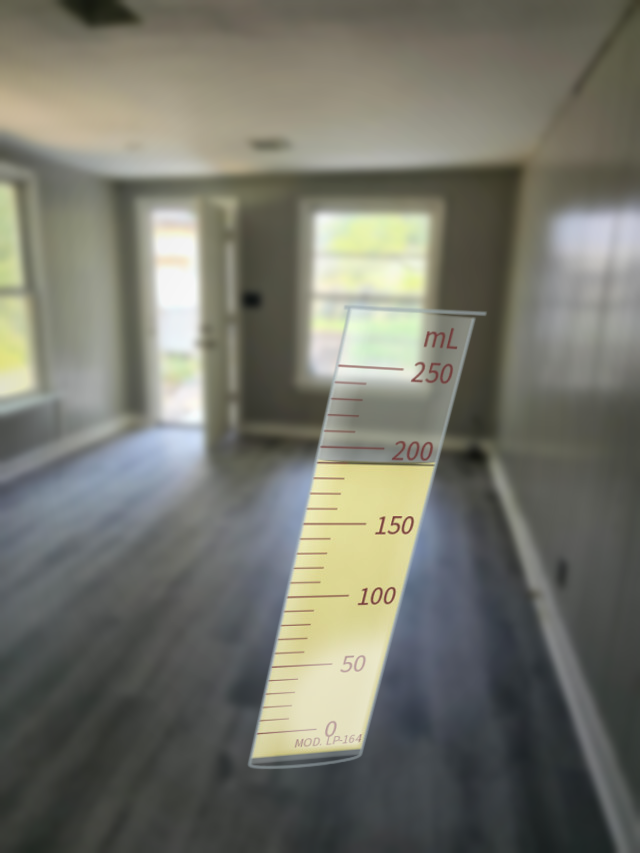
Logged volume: 190 mL
